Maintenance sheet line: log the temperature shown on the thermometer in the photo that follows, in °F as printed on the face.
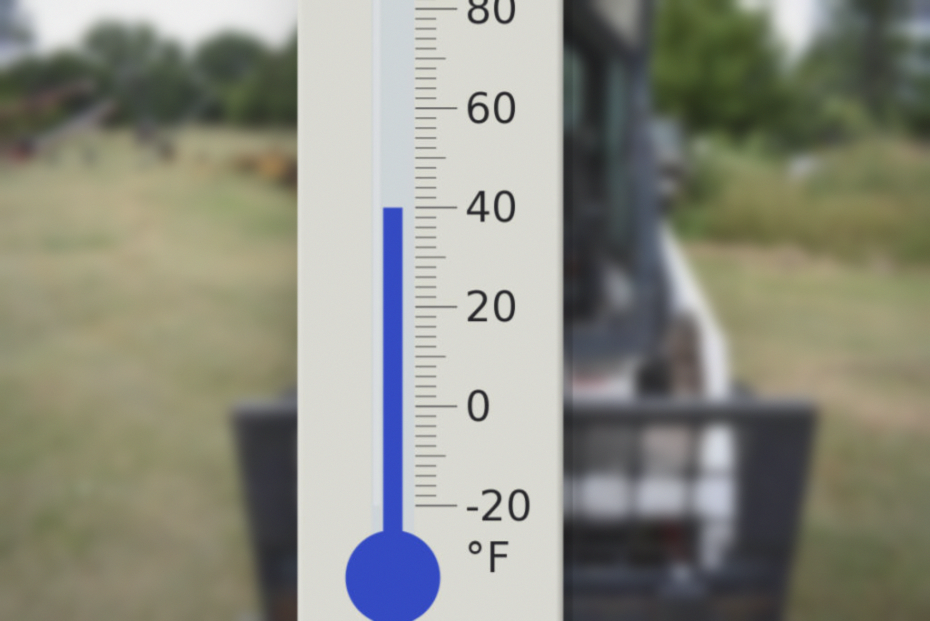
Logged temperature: 40 °F
